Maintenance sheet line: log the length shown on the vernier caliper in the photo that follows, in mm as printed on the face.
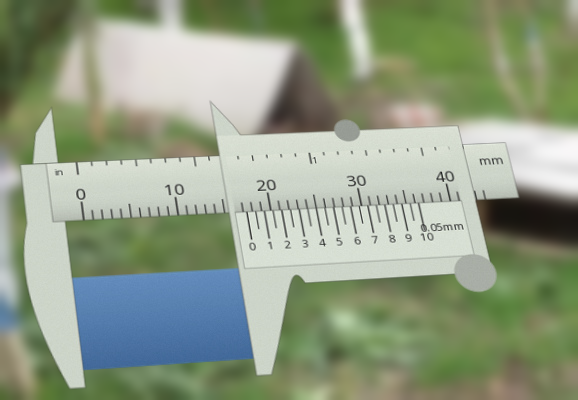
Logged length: 17.4 mm
